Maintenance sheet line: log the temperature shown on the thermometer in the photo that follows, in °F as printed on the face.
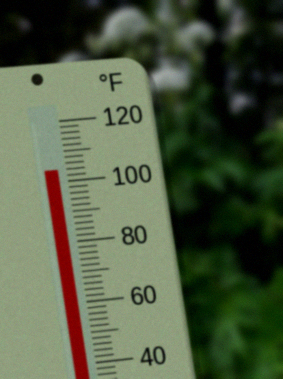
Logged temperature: 104 °F
